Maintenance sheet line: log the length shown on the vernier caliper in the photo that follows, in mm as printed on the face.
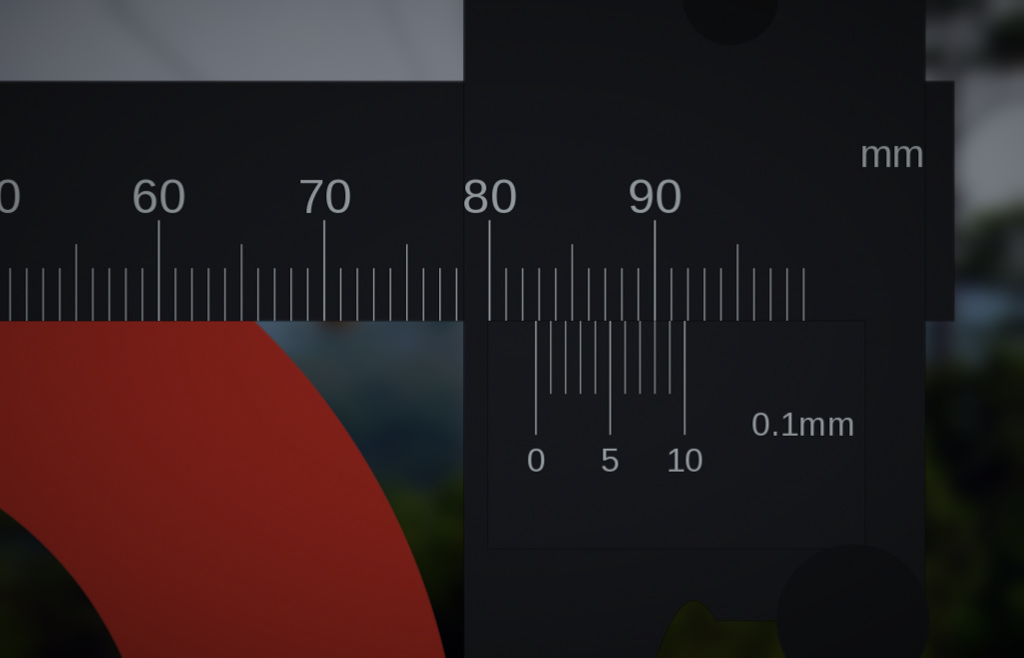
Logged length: 82.8 mm
